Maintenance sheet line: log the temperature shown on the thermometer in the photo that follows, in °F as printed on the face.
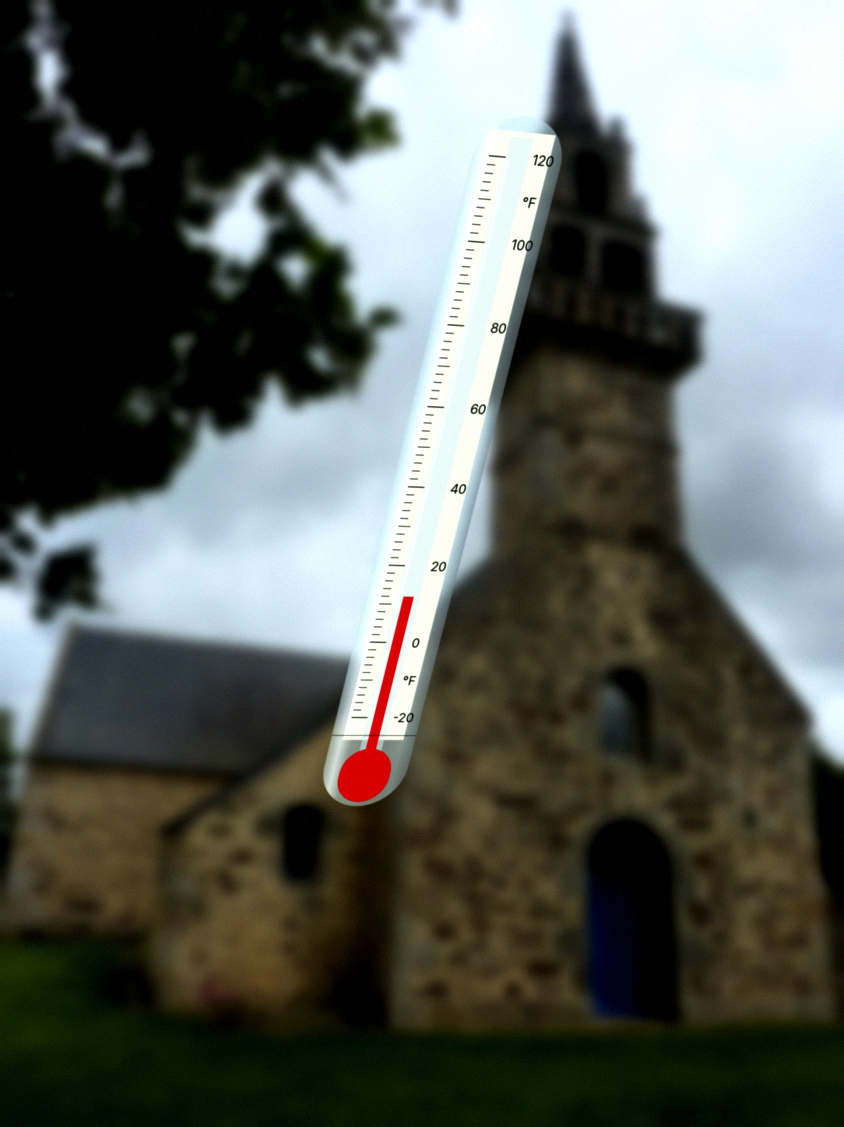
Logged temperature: 12 °F
